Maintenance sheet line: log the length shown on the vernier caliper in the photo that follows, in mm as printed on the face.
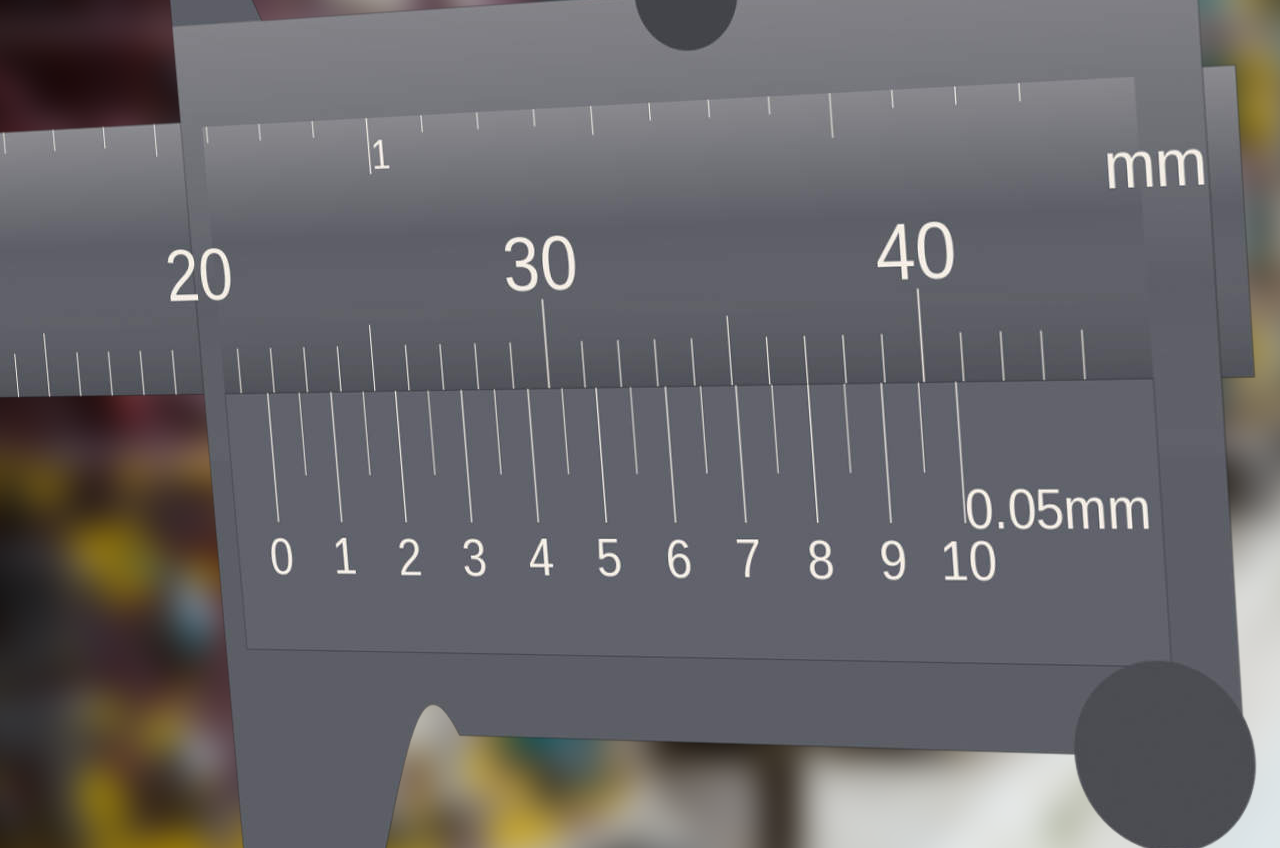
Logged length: 21.80 mm
